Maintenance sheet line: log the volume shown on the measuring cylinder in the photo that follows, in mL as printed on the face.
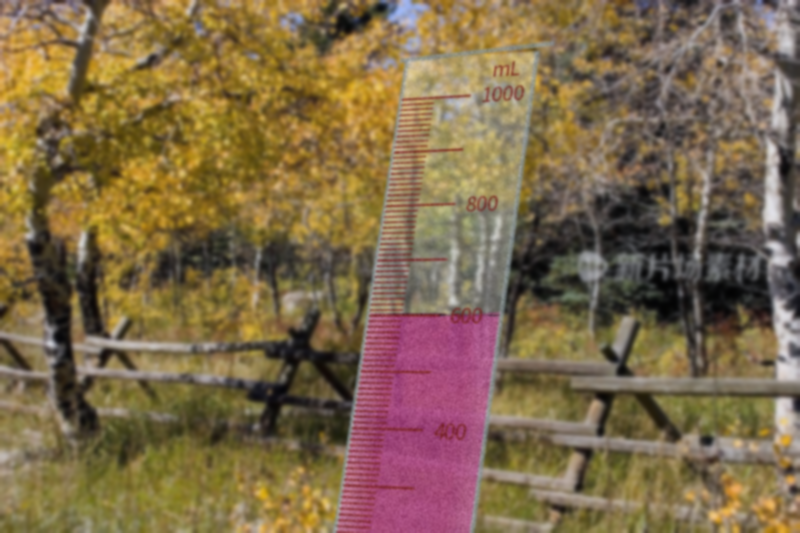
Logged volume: 600 mL
